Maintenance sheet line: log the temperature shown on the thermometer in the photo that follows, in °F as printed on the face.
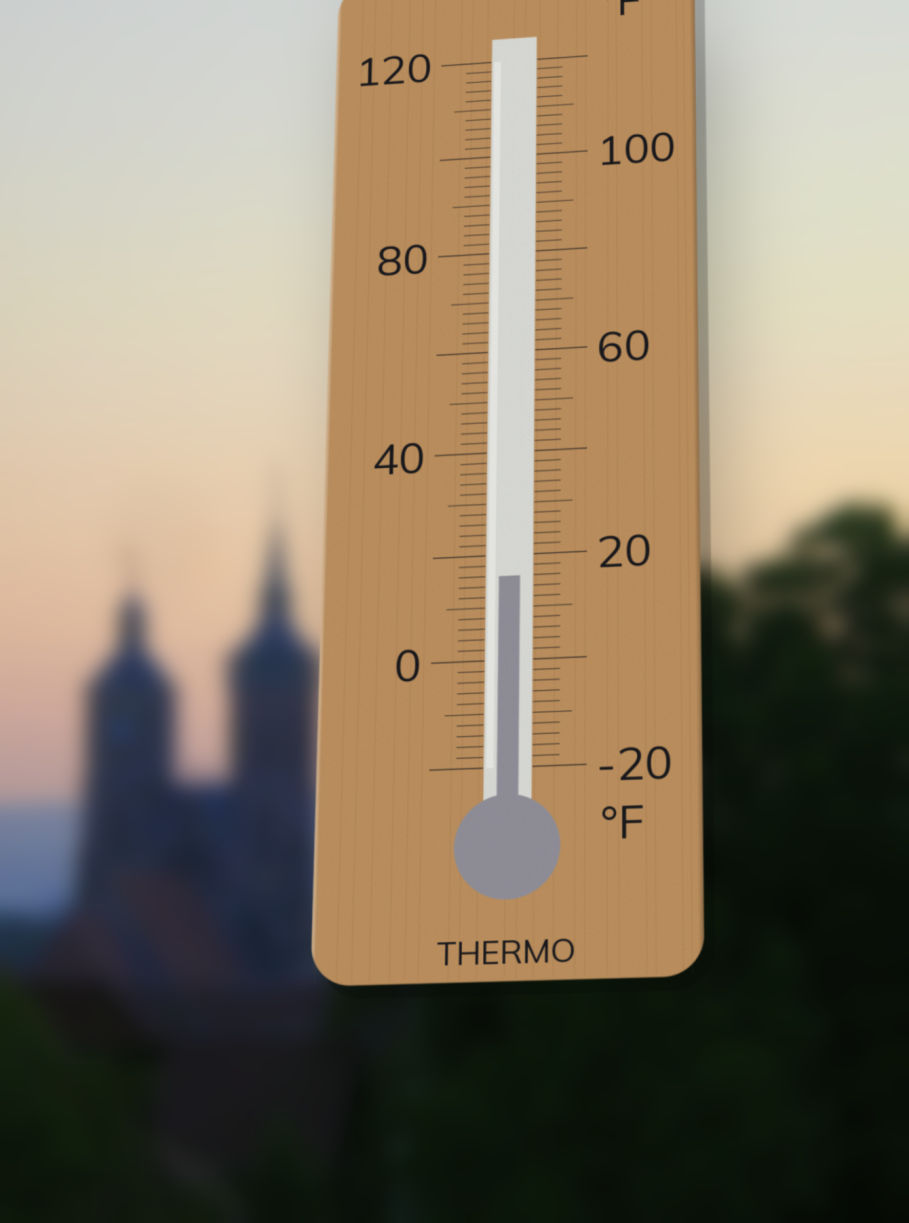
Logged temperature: 16 °F
